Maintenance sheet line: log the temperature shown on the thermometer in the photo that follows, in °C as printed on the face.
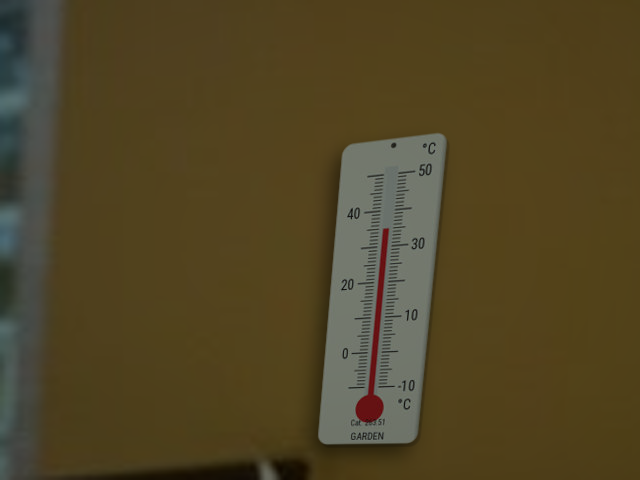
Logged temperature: 35 °C
